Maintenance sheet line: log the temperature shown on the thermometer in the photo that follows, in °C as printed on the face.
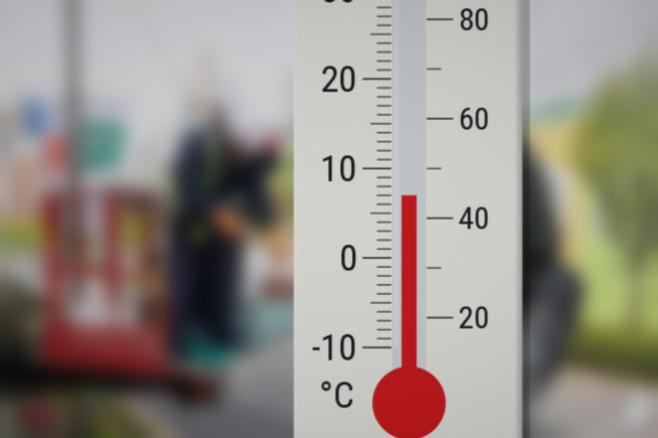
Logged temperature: 7 °C
